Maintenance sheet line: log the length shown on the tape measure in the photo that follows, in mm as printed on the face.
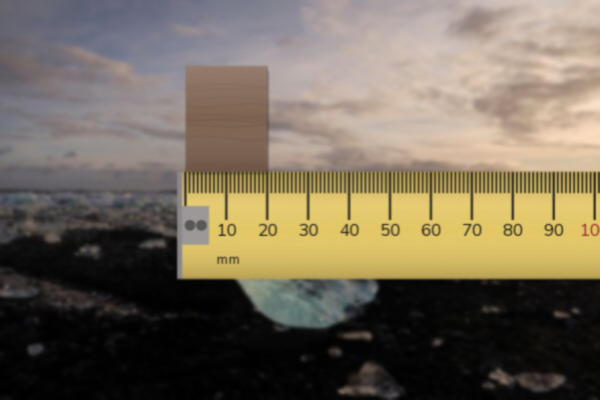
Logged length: 20 mm
